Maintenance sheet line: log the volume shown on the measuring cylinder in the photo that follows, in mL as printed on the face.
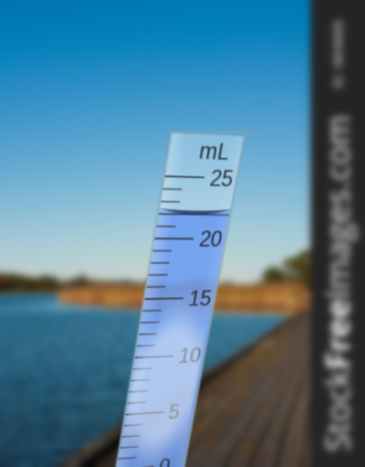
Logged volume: 22 mL
